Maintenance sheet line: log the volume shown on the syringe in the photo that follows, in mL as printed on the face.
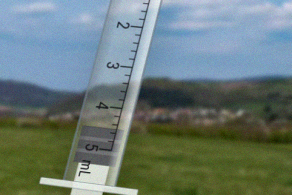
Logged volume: 4.5 mL
